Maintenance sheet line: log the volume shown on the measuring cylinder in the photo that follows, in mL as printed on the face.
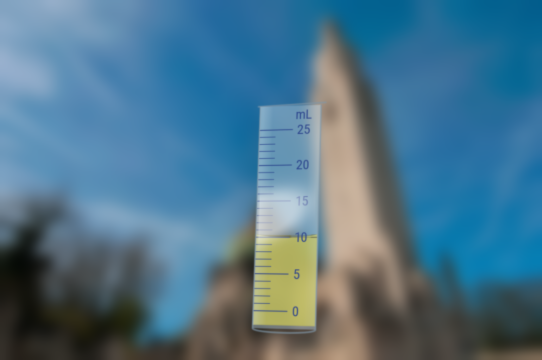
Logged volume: 10 mL
